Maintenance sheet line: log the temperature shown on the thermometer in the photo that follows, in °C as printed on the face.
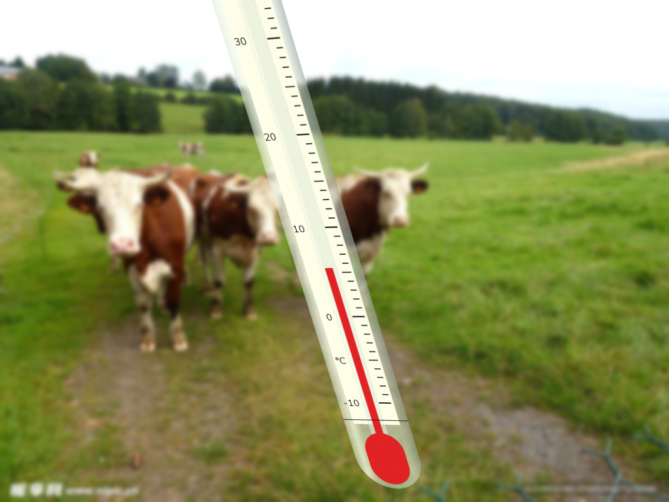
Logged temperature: 5.5 °C
